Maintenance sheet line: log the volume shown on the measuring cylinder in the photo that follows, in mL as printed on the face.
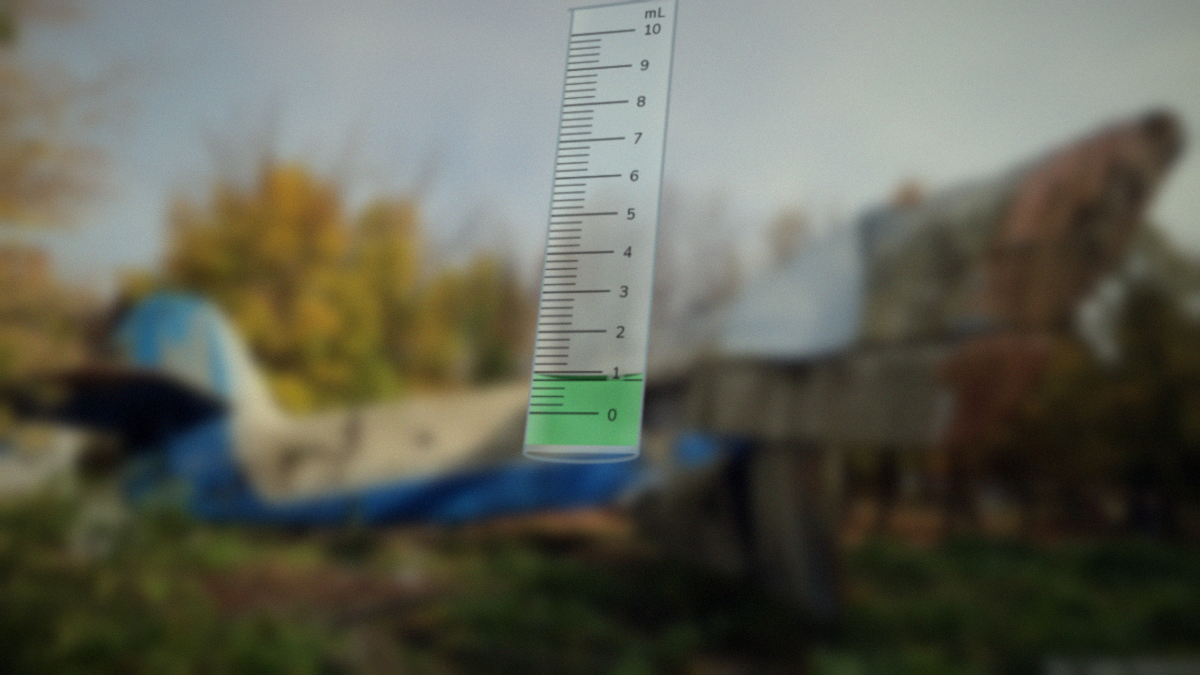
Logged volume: 0.8 mL
